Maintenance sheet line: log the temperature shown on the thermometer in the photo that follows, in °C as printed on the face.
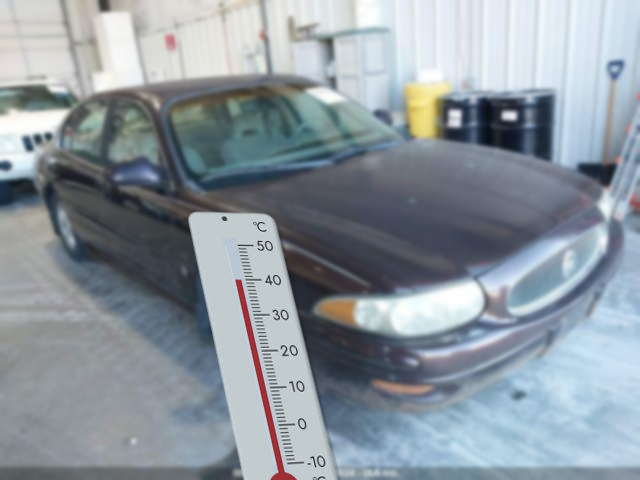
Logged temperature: 40 °C
